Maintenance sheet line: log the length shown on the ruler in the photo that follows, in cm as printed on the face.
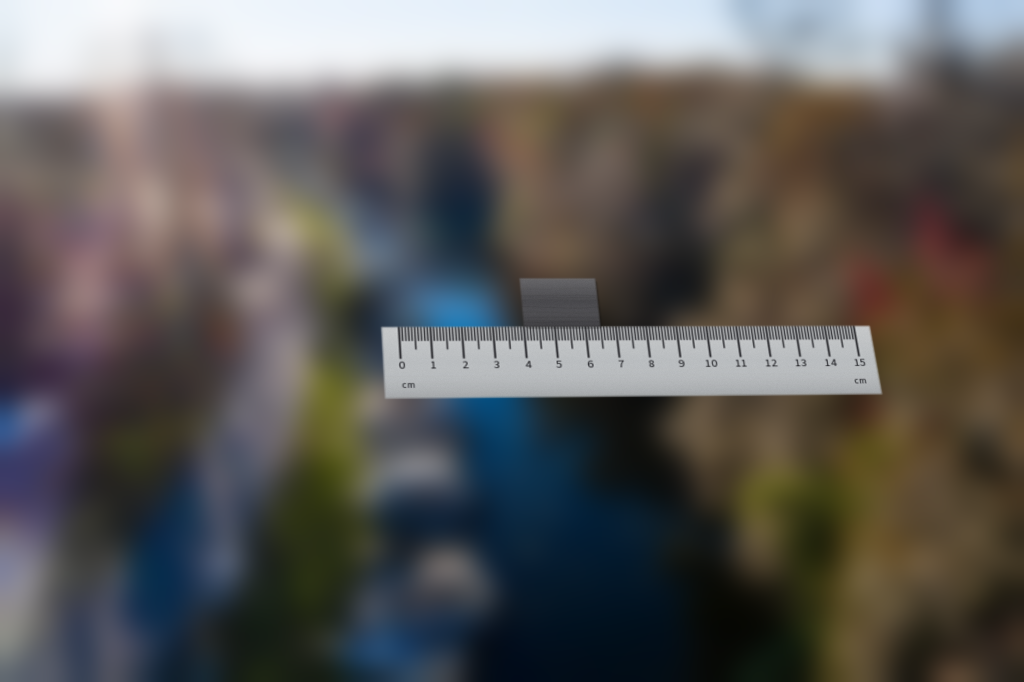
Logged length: 2.5 cm
